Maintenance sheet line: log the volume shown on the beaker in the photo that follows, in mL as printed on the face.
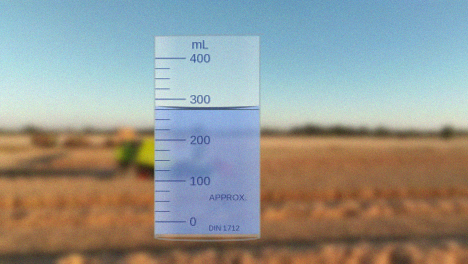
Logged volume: 275 mL
